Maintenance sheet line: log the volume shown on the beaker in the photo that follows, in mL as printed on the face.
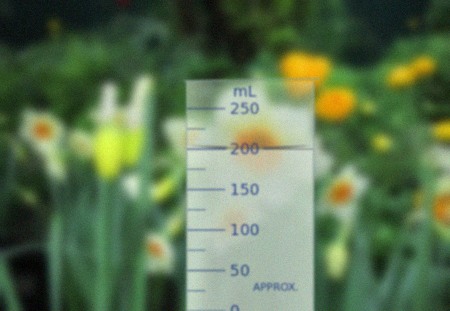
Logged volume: 200 mL
